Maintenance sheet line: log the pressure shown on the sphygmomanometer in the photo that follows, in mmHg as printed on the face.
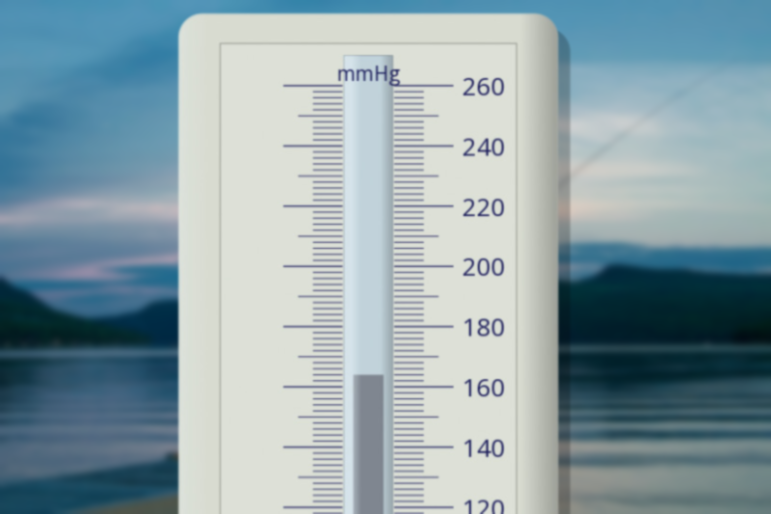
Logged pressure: 164 mmHg
